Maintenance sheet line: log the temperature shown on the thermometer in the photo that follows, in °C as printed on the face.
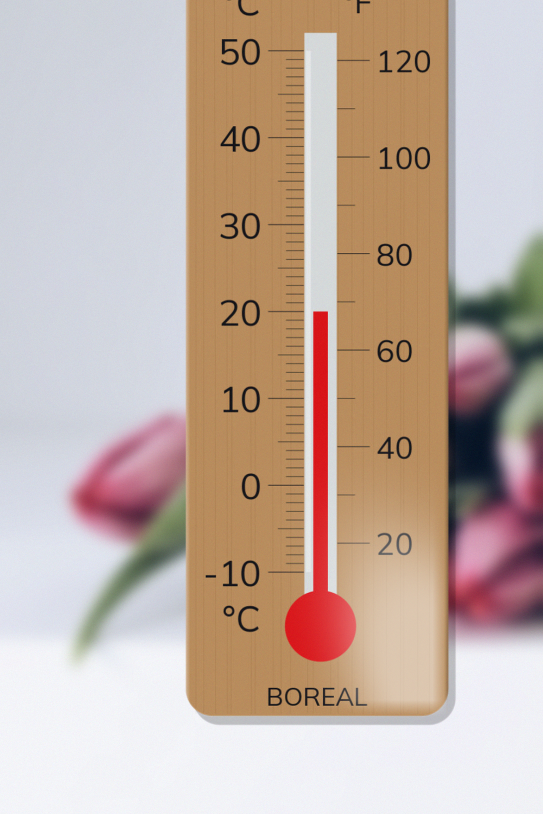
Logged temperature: 20 °C
